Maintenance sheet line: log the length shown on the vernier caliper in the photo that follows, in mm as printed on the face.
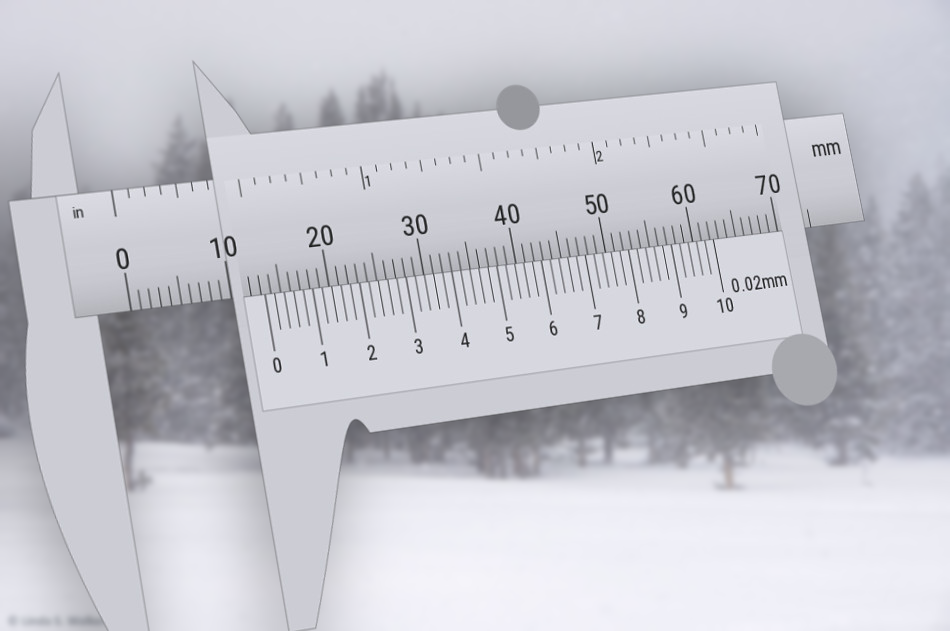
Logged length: 13.4 mm
